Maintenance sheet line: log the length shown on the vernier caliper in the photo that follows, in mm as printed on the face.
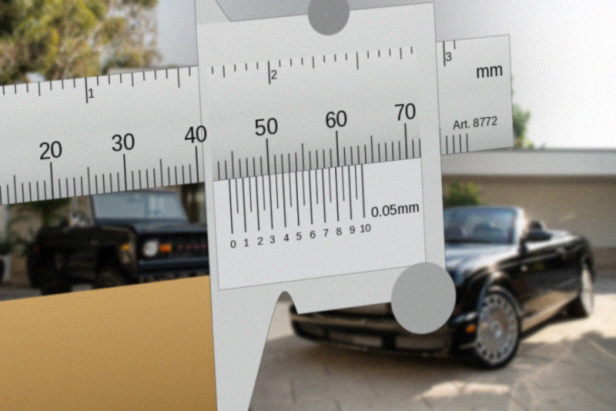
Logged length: 44.4 mm
